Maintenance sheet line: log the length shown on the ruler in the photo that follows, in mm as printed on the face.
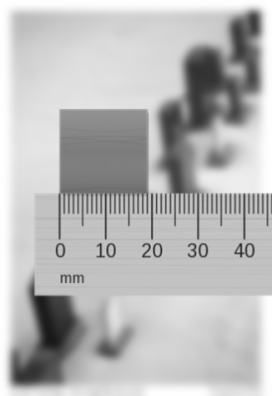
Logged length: 19 mm
